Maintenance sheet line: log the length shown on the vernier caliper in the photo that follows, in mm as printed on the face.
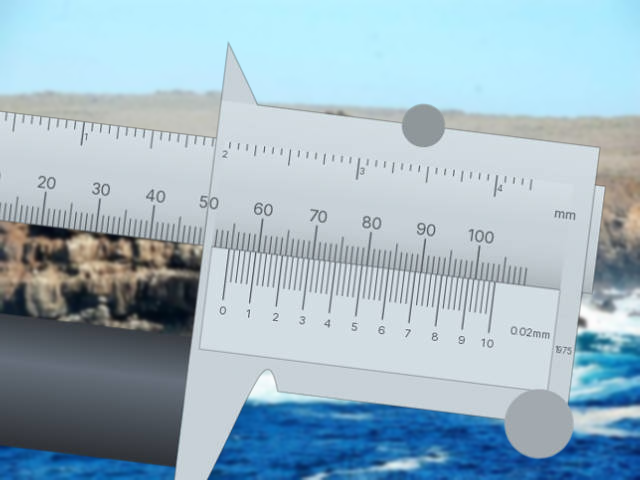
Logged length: 54.6 mm
